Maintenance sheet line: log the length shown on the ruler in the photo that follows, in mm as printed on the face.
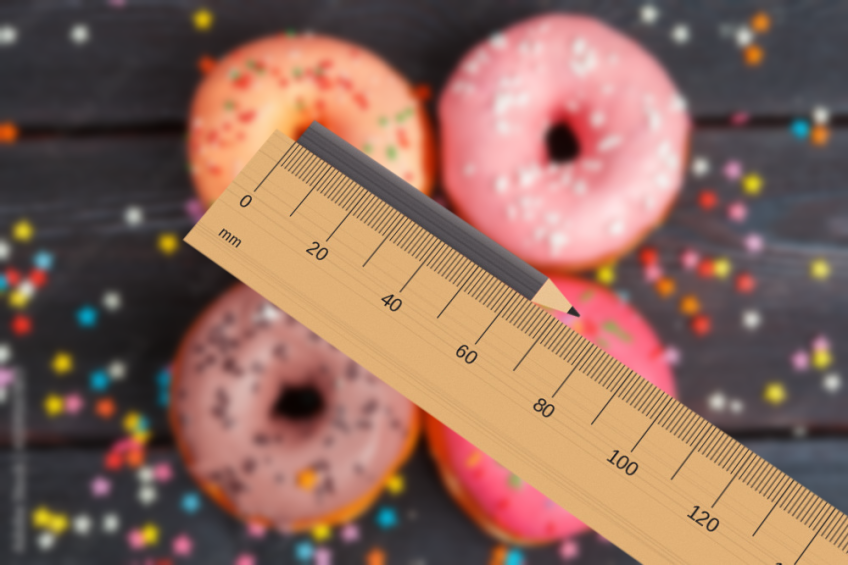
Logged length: 74 mm
